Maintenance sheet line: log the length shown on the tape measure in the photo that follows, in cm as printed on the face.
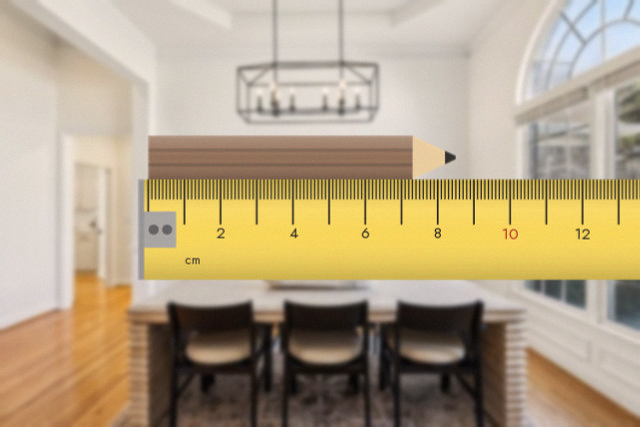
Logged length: 8.5 cm
